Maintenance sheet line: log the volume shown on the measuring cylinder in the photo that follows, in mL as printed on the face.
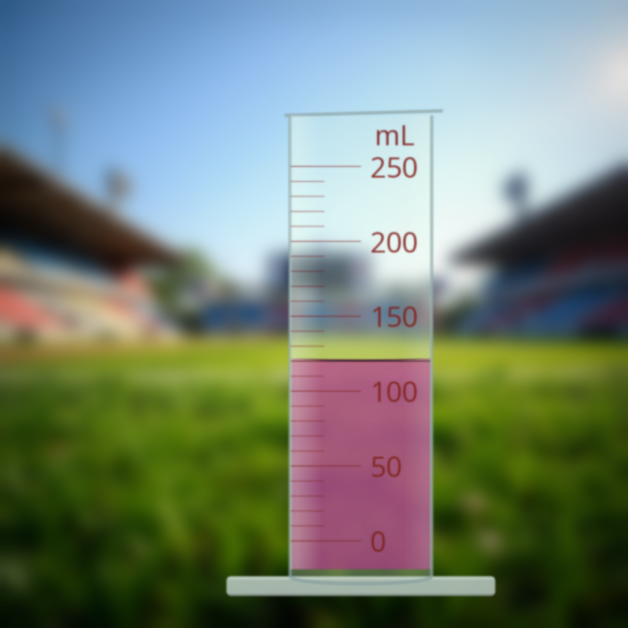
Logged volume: 120 mL
